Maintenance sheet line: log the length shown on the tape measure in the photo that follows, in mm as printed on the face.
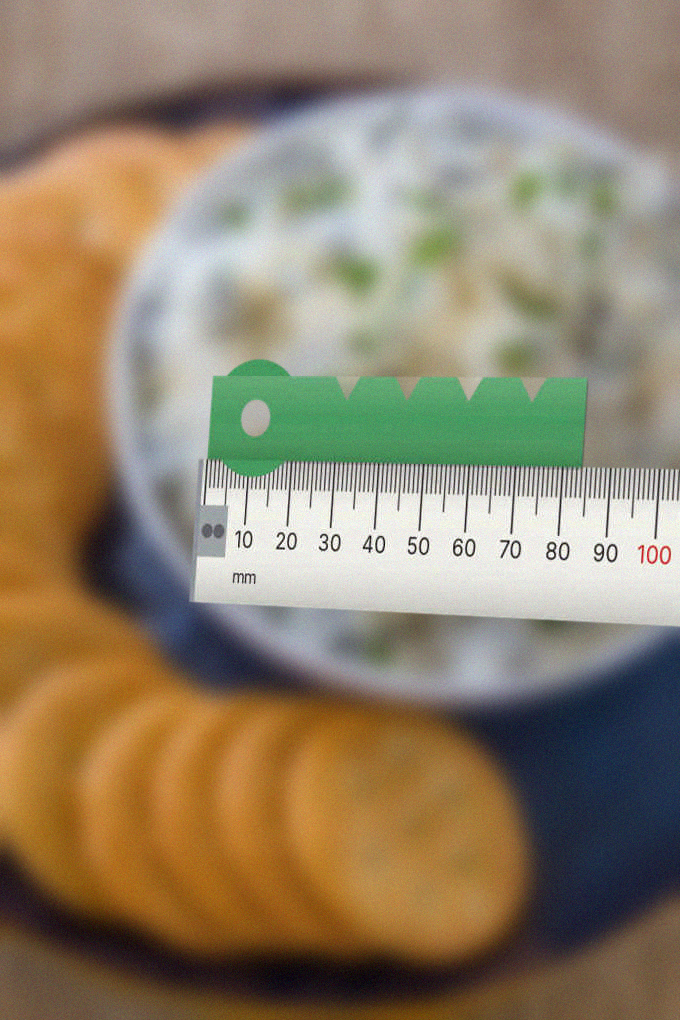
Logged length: 84 mm
